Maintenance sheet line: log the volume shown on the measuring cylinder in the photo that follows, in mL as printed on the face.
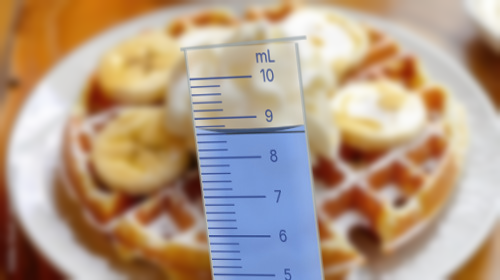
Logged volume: 8.6 mL
